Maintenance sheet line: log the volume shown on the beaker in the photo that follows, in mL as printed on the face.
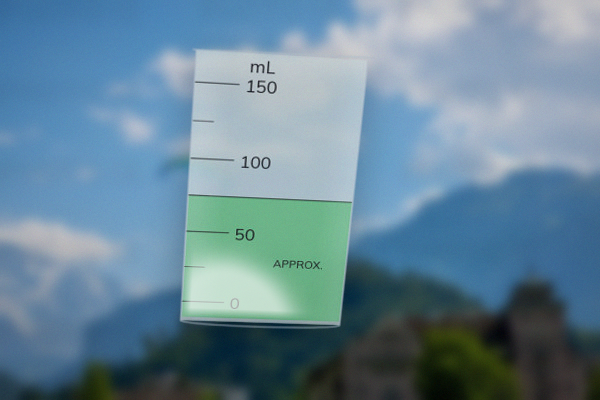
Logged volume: 75 mL
